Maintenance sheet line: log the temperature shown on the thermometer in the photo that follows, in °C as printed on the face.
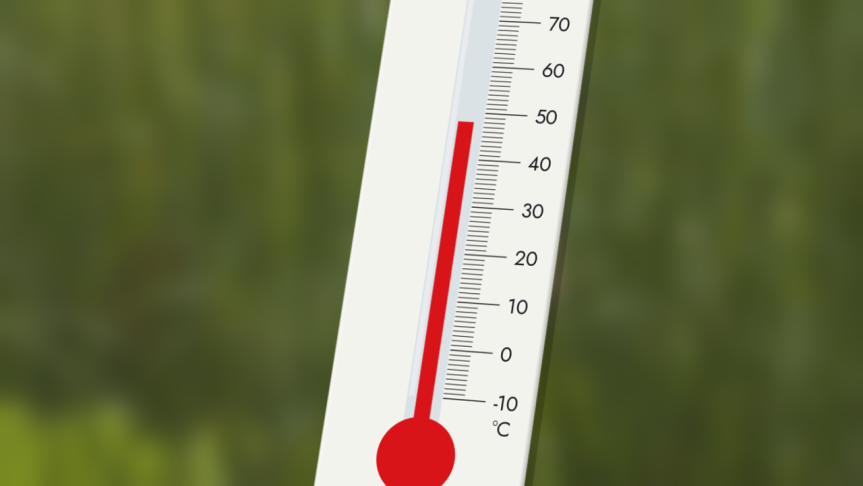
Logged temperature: 48 °C
